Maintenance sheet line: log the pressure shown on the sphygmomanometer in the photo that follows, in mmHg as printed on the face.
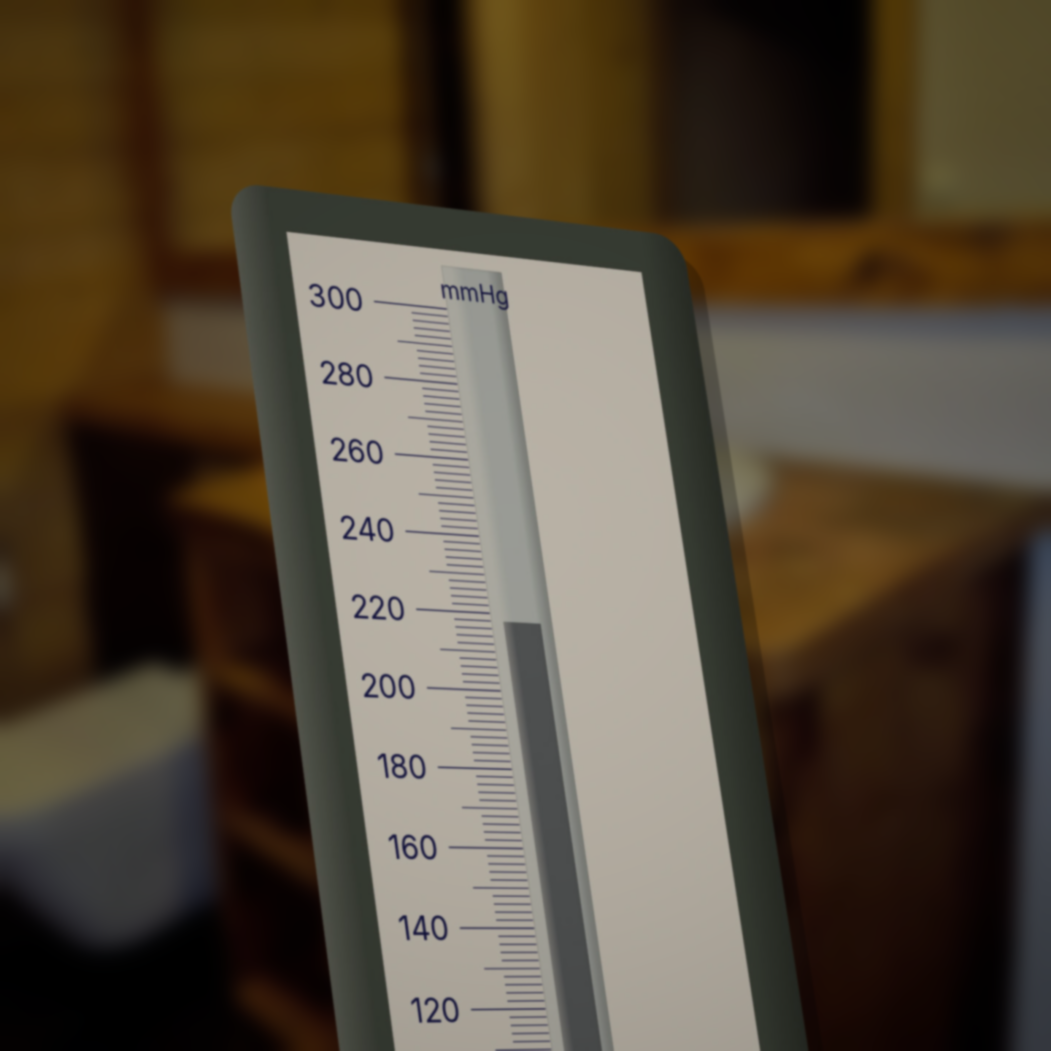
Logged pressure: 218 mmHg
